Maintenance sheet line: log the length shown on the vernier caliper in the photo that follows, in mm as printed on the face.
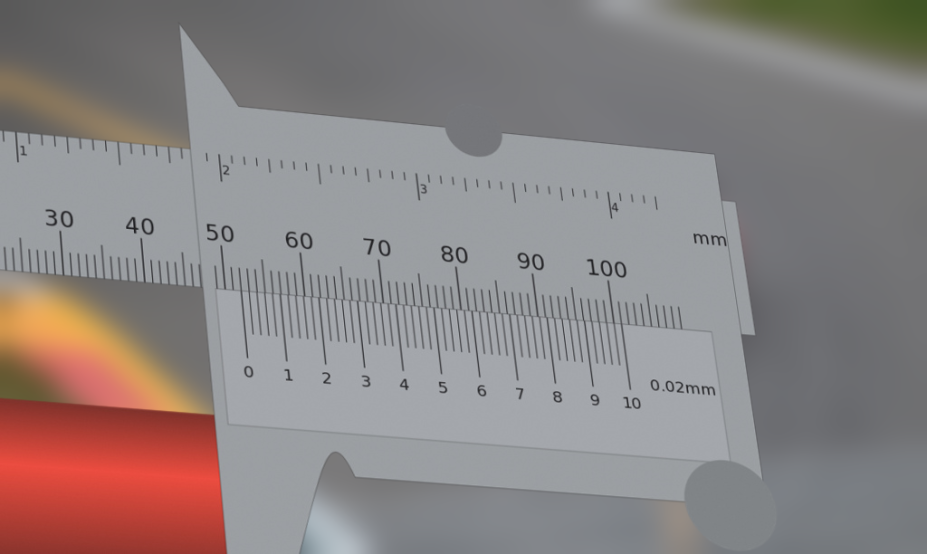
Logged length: 52.0 mm
